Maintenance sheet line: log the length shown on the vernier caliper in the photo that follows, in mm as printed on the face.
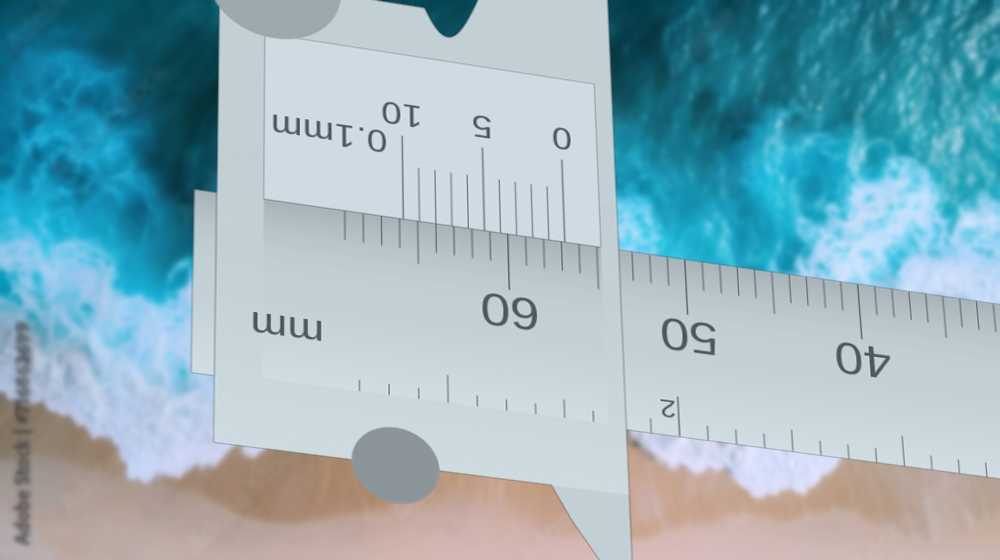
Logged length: 56.8 mm
